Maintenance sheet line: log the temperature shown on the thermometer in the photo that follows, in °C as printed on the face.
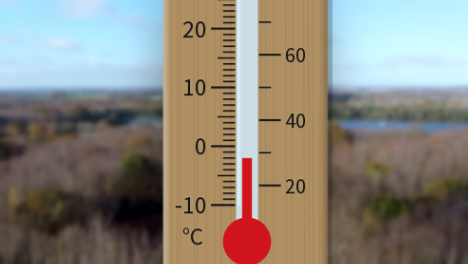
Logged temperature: -2 °C
